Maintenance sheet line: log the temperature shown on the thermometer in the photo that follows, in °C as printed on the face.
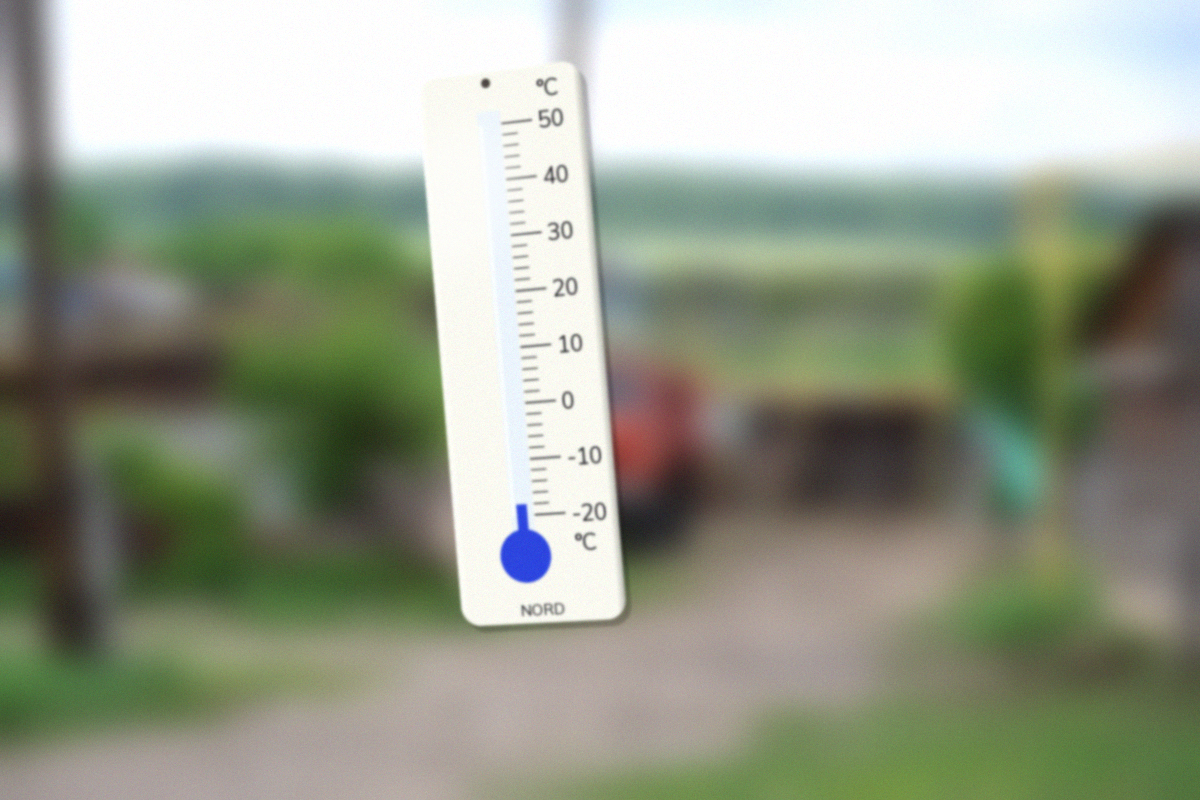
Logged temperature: -18 °C
